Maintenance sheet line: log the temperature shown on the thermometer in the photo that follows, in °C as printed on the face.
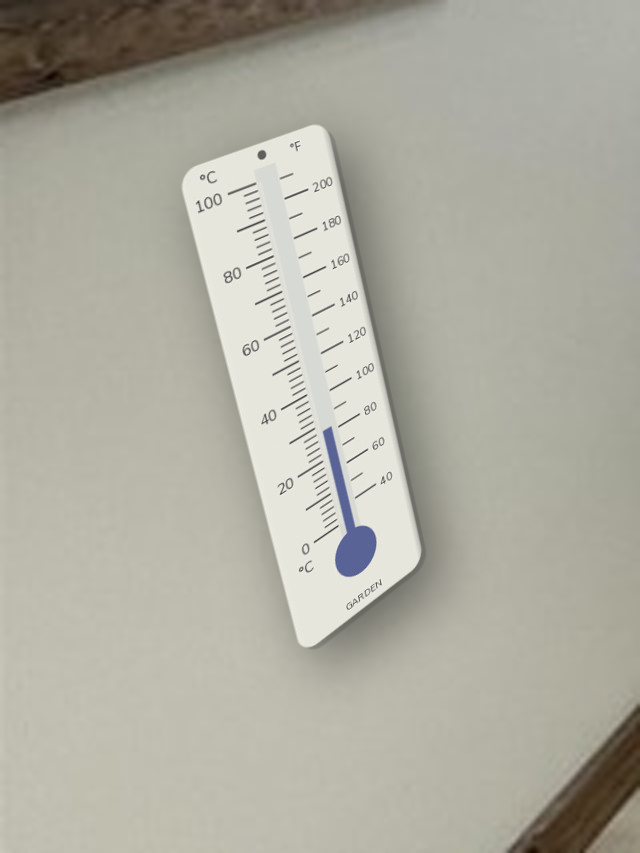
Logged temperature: 28 °C
